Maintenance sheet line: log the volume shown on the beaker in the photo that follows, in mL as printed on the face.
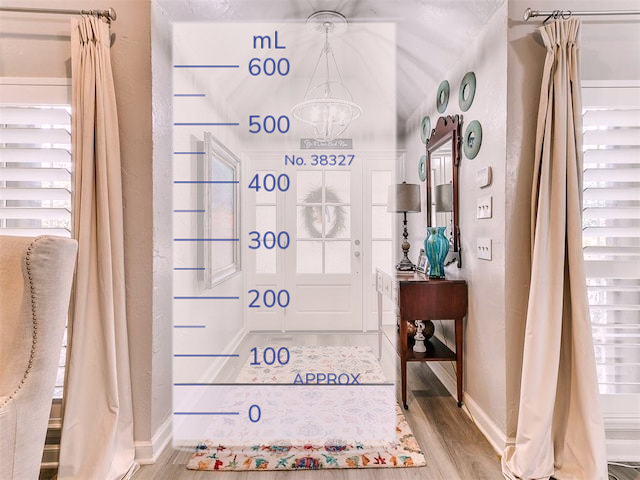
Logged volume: 50 mL
